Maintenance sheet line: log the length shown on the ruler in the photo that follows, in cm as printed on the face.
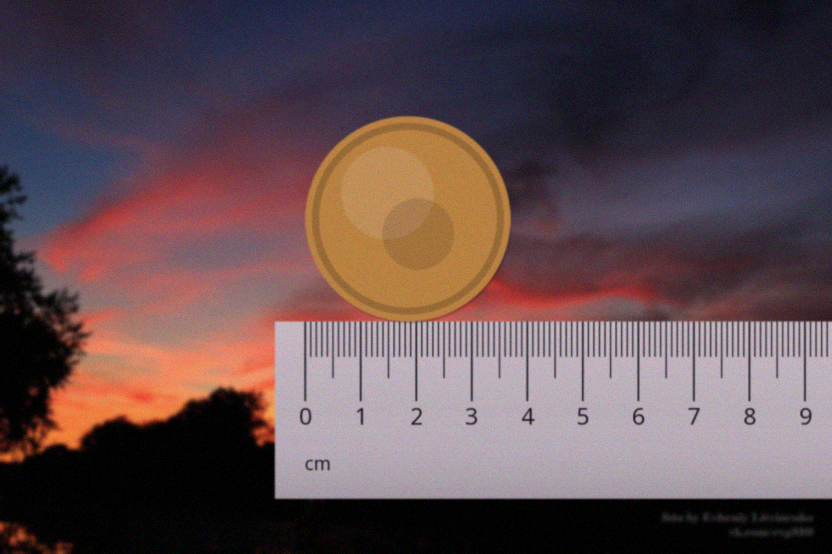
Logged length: 3.7 cm
